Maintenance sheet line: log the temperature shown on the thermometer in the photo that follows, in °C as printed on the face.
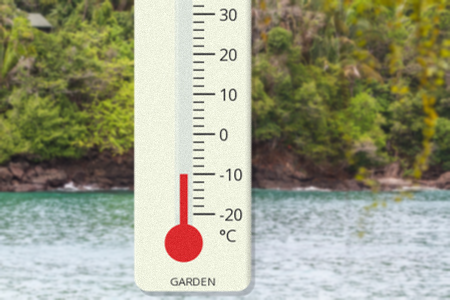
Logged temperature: -10 °C
